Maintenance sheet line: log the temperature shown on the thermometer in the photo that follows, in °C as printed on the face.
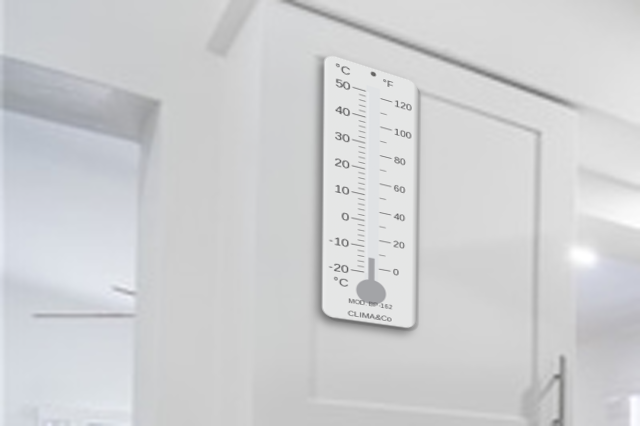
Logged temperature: -14 °C
